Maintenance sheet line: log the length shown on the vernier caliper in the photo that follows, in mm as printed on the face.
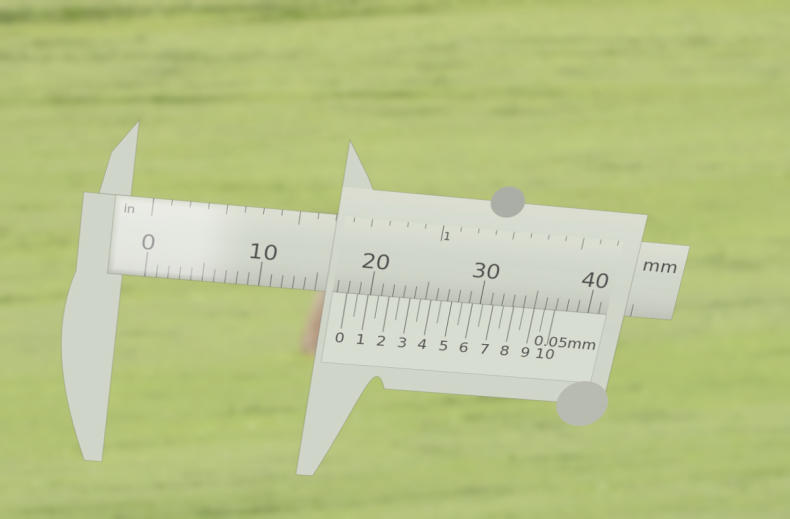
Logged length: 17.9 mm
